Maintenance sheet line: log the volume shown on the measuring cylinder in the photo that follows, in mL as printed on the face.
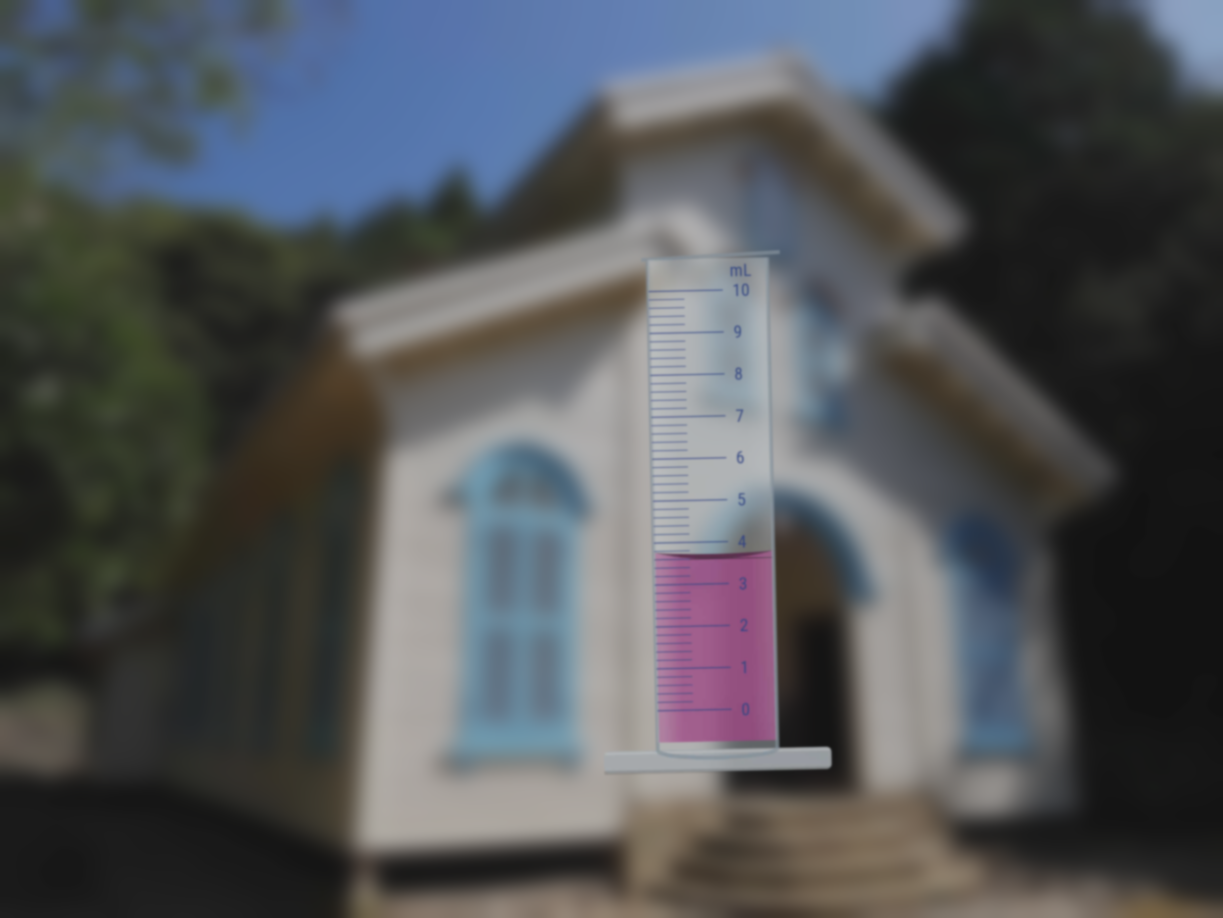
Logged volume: 3.6 mL
